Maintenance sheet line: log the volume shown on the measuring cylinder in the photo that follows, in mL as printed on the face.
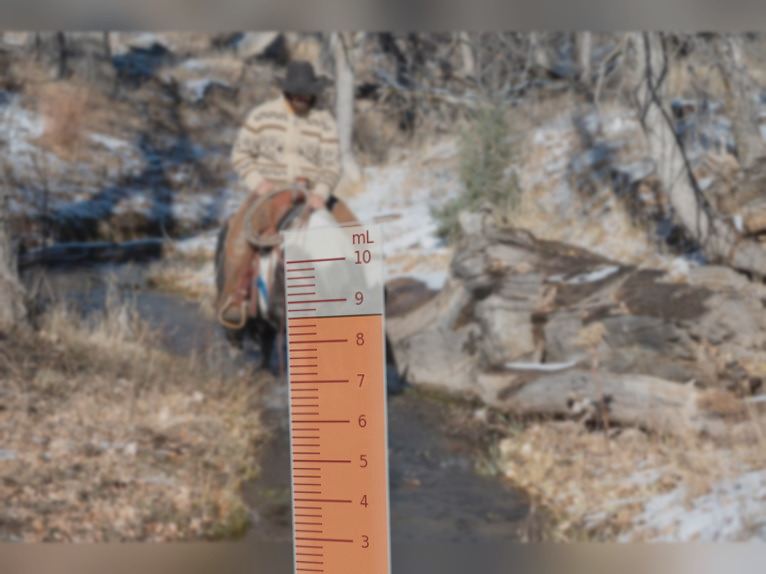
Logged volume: 8.6 mL
